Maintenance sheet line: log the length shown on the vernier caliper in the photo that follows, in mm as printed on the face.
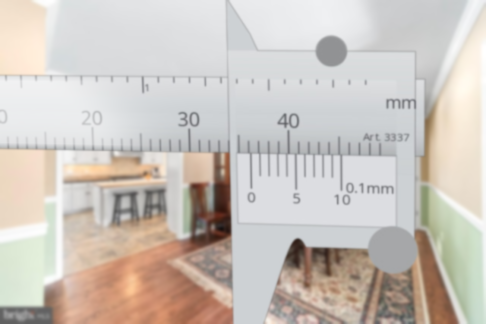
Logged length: 36.2 mm
